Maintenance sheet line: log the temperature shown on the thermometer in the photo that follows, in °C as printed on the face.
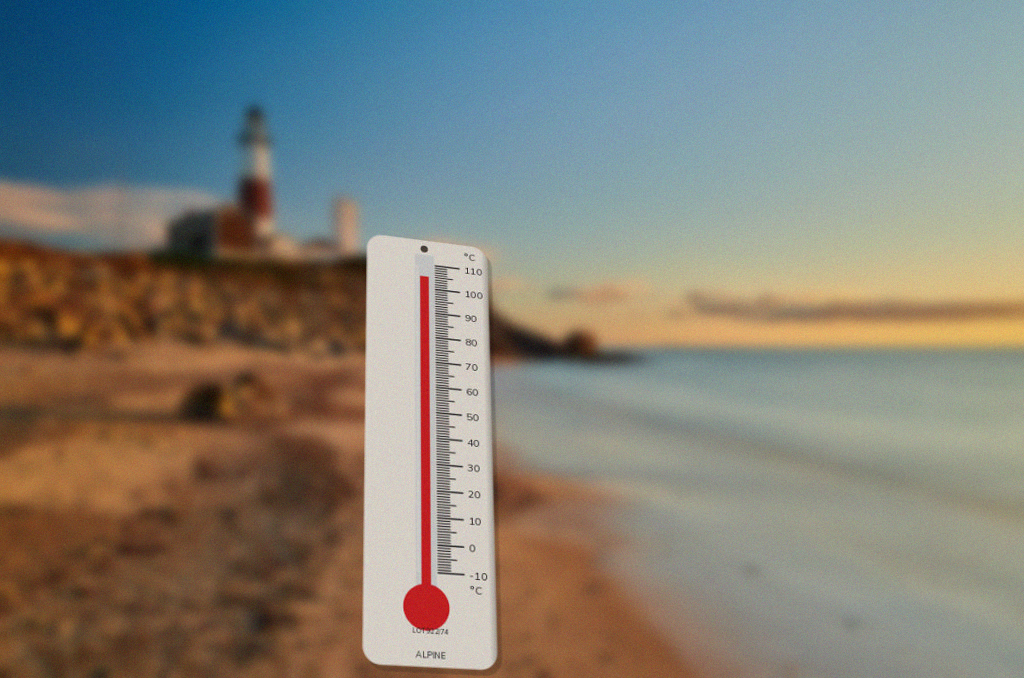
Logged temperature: 105 °C
